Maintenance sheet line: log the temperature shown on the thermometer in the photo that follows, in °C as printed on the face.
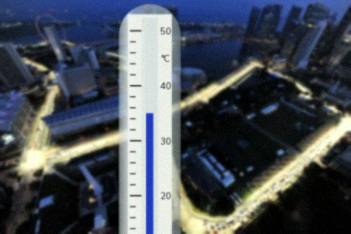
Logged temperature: 35 °C
